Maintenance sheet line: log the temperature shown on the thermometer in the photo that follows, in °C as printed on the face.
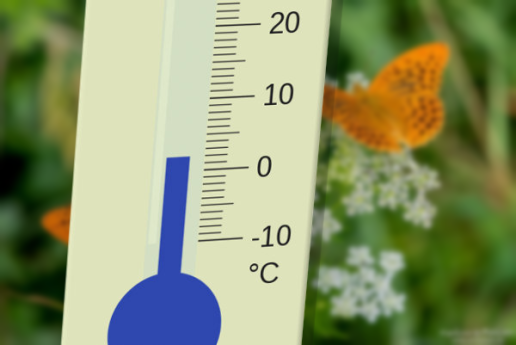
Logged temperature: 2 °C
